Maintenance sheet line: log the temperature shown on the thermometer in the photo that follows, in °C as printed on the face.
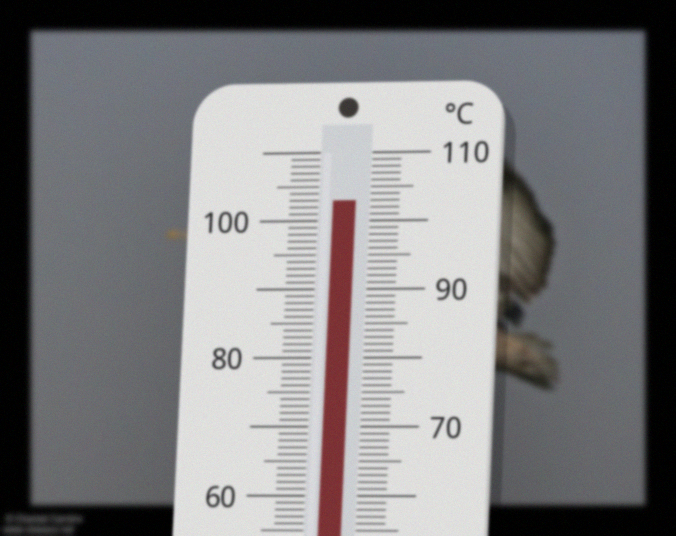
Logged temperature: 103 °C
